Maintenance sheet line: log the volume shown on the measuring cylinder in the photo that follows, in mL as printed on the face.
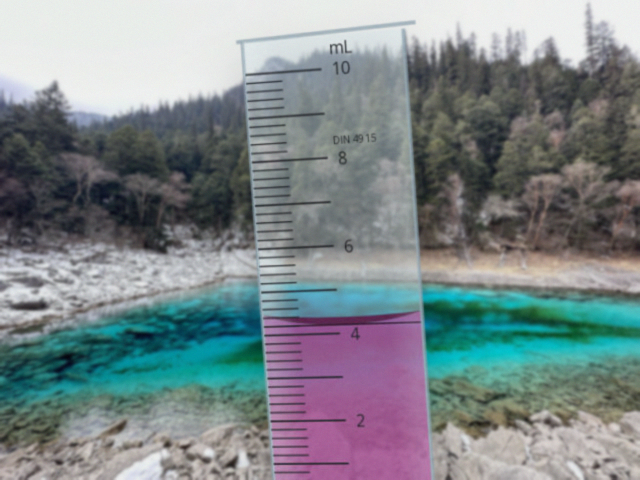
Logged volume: 4.2 mL
